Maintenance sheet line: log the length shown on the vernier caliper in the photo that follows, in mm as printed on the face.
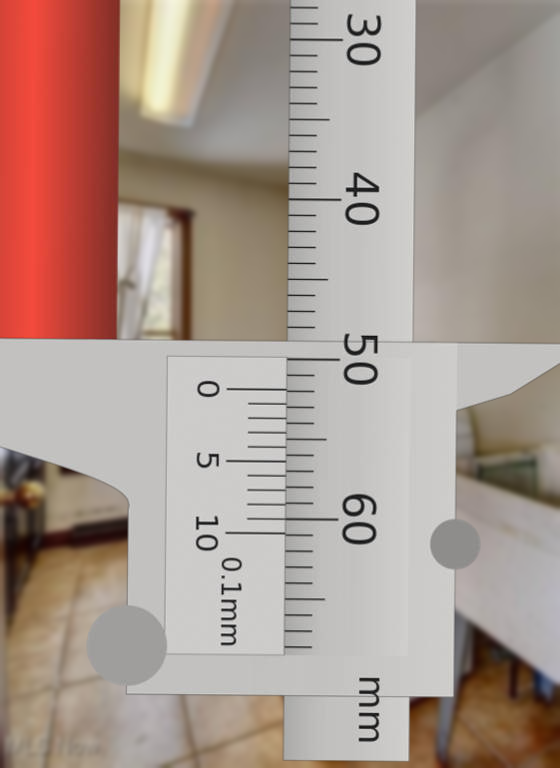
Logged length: 51.9 mm
